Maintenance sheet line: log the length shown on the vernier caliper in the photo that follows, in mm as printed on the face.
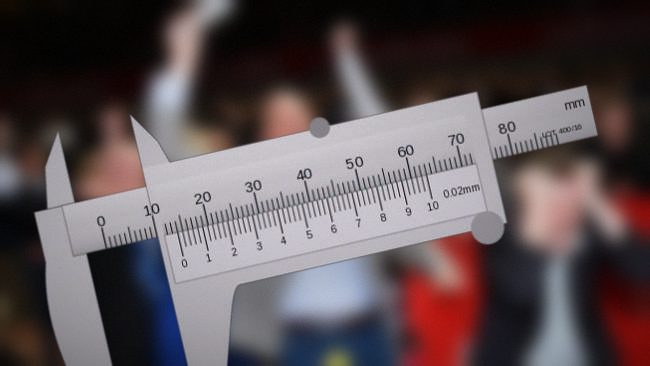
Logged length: 14.0 mm
